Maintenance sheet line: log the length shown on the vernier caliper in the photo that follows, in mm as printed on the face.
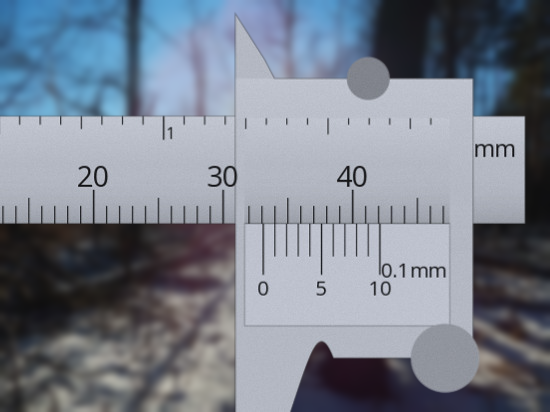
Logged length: 33.1 mm
